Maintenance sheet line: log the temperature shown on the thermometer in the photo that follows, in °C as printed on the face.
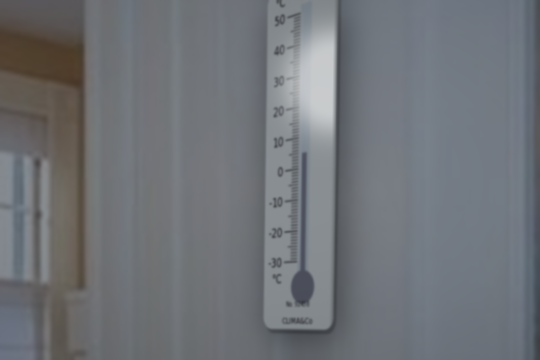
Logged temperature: 5 °C
